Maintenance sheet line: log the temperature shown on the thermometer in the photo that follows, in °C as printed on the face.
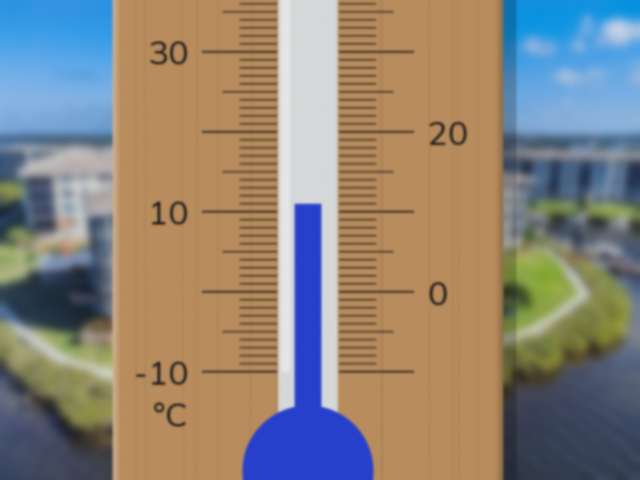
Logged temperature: 11 °C
